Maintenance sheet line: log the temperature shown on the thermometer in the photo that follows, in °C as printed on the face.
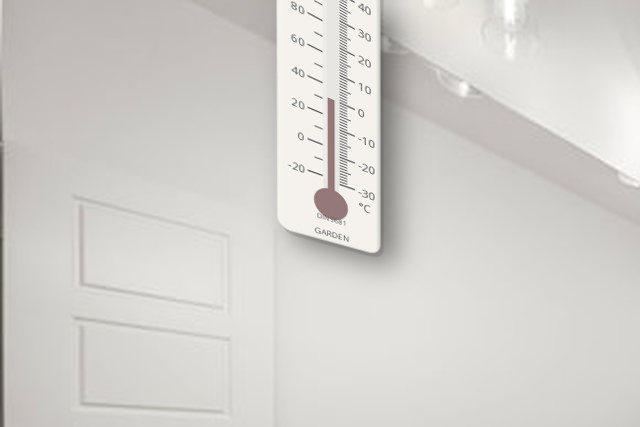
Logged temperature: 0 °C
